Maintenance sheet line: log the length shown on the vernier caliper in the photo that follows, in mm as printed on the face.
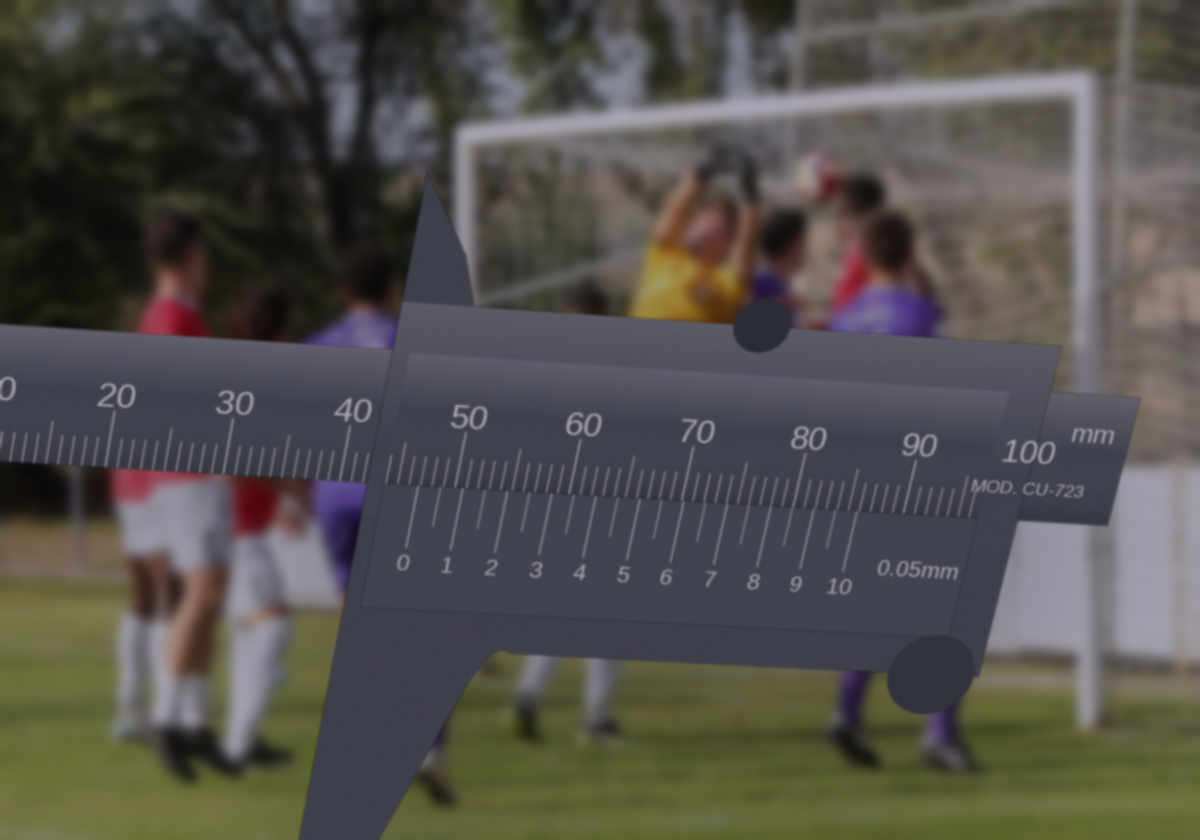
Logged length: 46.8 mm
